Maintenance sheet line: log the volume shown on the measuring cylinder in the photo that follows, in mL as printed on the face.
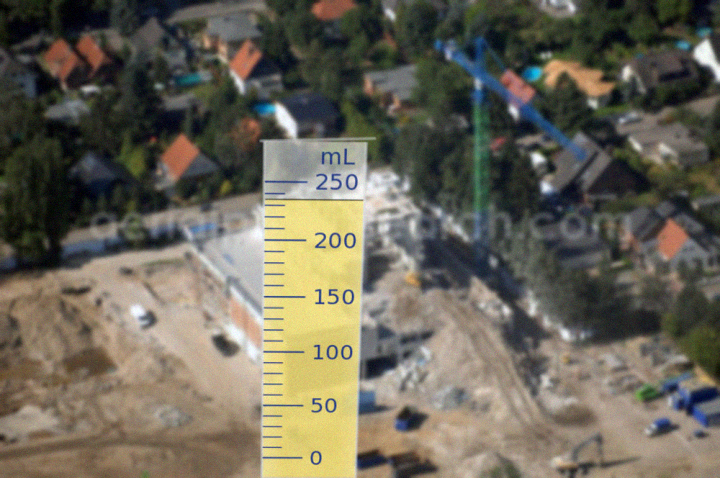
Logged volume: 235 mL
